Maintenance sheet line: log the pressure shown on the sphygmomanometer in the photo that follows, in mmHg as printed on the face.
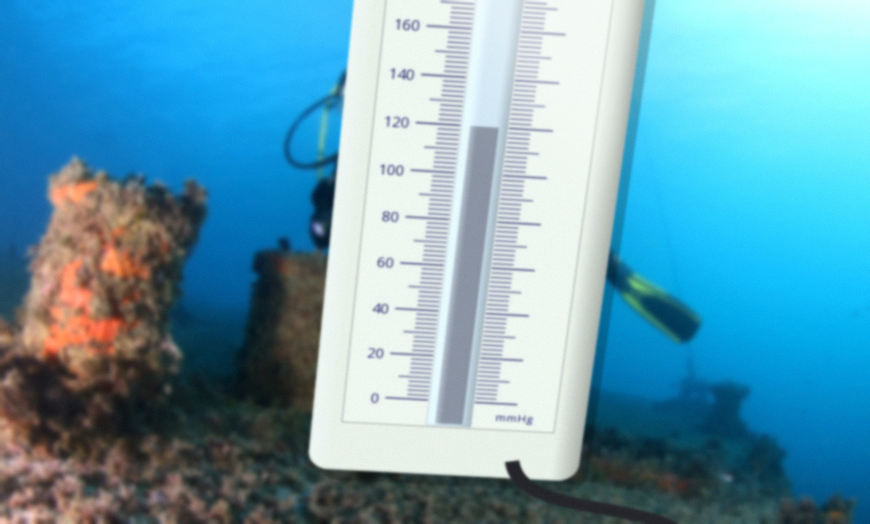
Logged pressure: 120 mmHg
